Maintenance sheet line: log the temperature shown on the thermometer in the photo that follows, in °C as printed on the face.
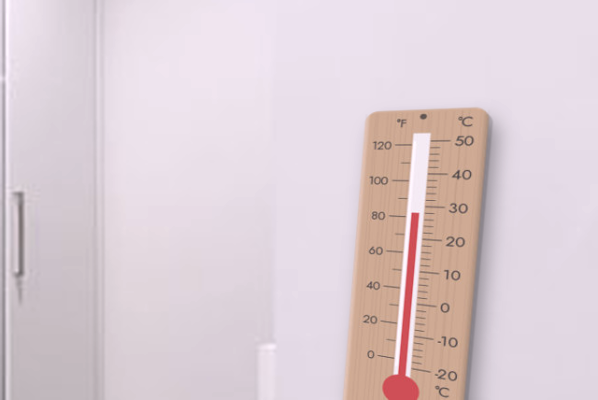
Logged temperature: 28 °C
